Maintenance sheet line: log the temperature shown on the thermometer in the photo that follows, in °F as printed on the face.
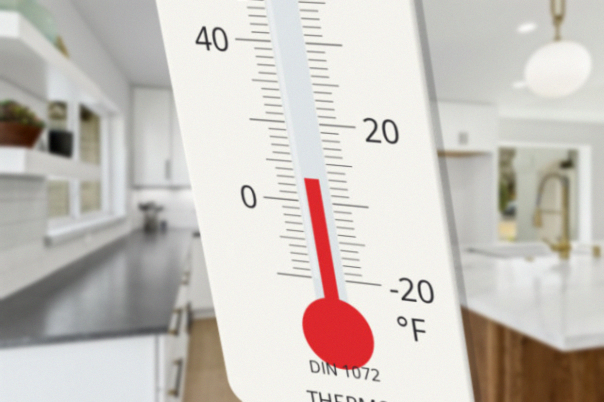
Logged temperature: 6 °F
